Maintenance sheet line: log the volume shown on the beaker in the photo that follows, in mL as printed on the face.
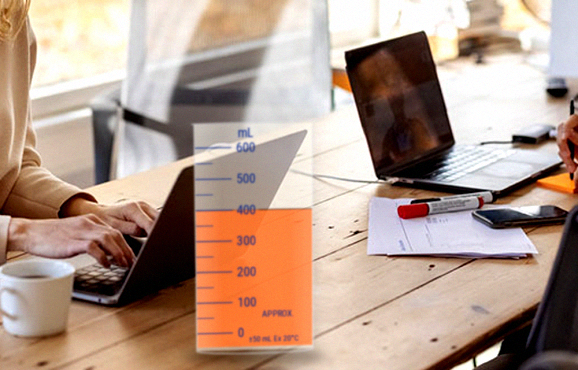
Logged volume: 400 mL
